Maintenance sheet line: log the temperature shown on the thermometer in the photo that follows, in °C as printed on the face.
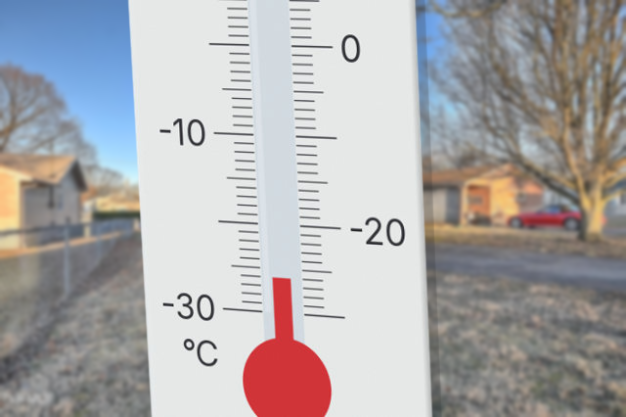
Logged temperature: -26 °C
